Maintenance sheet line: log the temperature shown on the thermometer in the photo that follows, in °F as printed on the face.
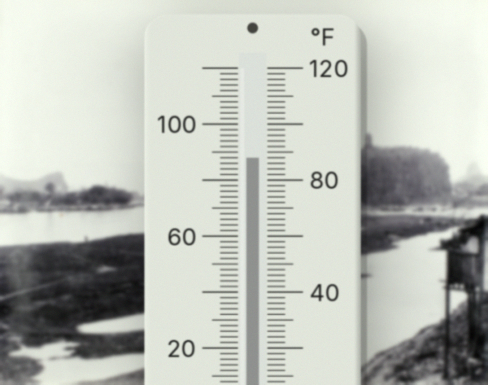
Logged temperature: 88 °F
